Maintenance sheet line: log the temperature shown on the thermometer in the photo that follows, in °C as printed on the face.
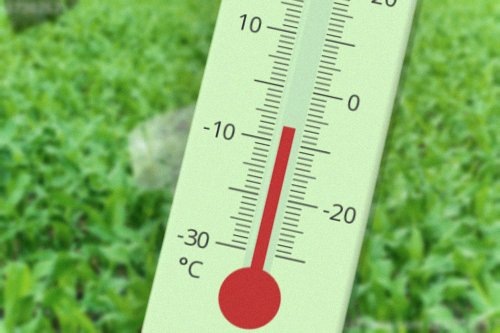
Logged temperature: -7 °C
